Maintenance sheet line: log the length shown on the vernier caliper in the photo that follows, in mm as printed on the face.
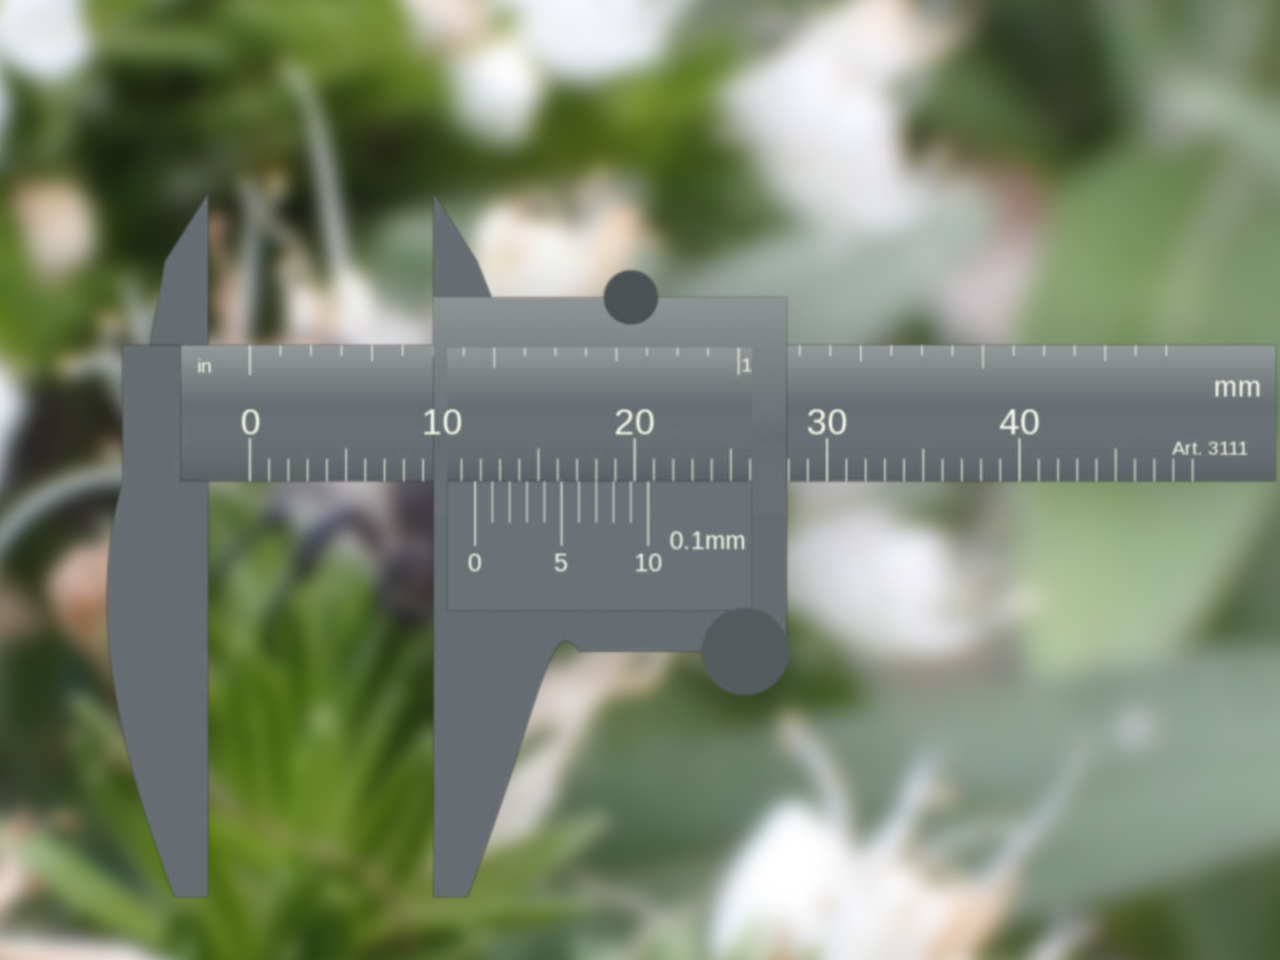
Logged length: 11.7 mm
